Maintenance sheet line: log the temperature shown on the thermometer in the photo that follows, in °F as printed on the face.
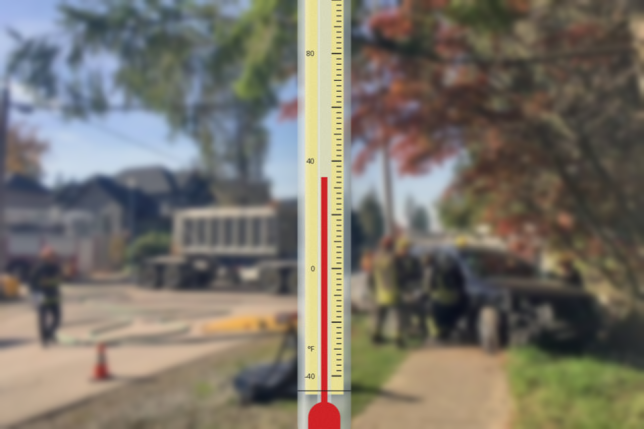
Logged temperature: 34 °F
